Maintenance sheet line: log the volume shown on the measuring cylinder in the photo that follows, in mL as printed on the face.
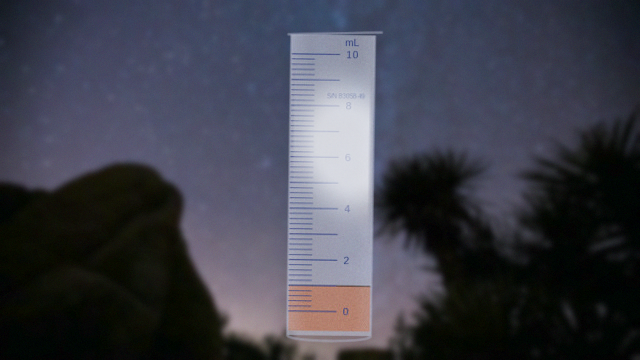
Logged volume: 1 mL
